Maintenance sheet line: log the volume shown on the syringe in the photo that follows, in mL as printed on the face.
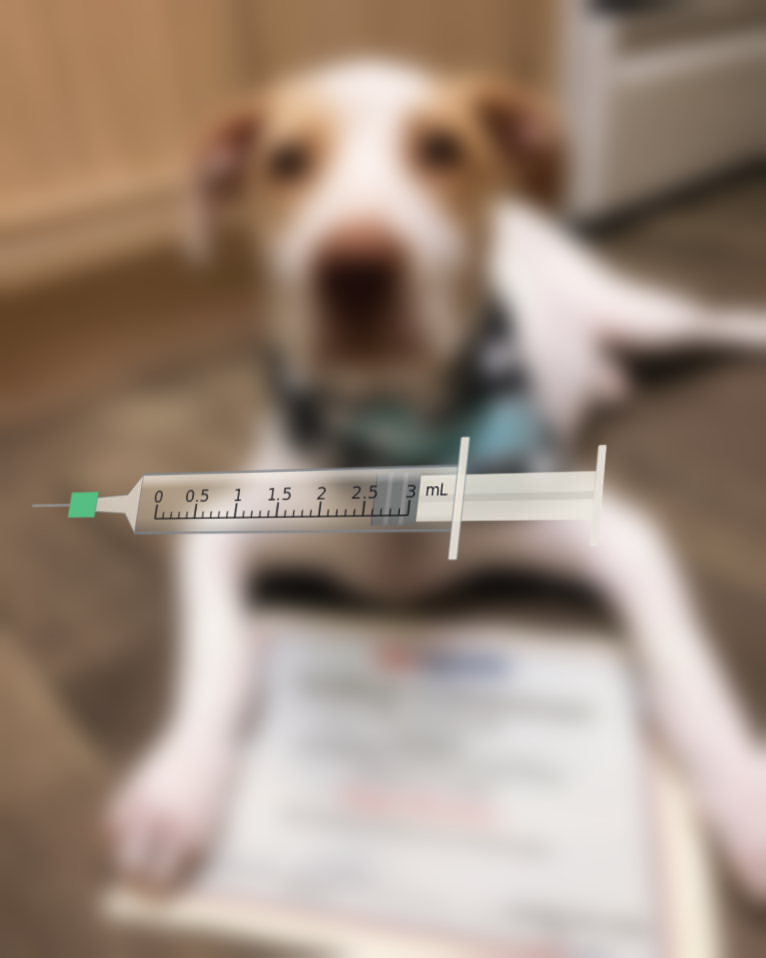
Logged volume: 2.6 mL
